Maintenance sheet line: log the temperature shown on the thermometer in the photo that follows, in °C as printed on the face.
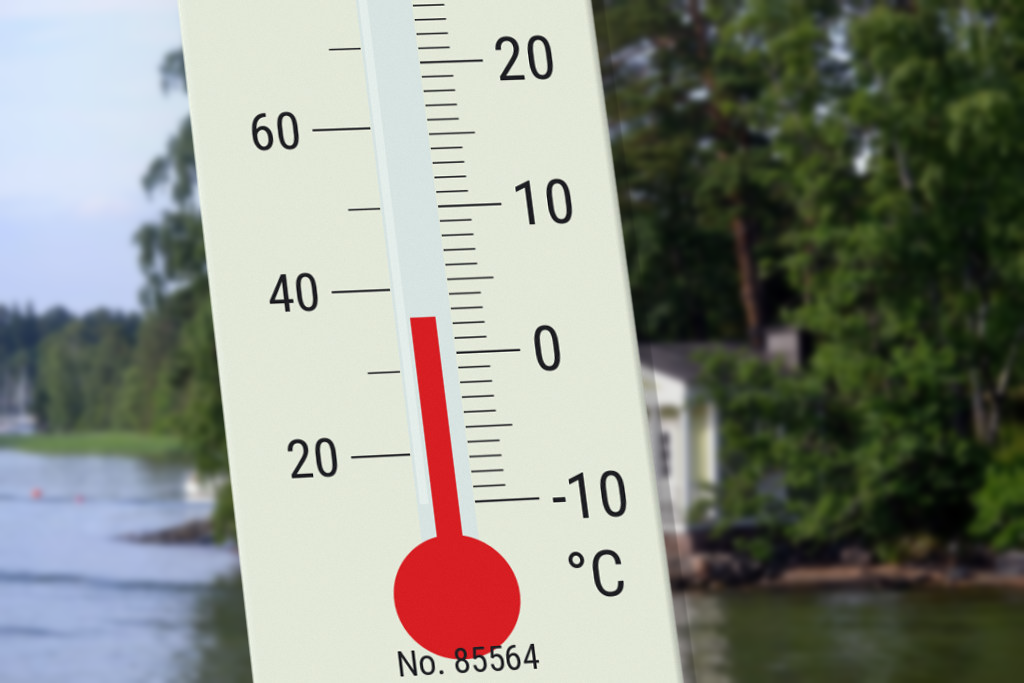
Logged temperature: 2.5 °C
